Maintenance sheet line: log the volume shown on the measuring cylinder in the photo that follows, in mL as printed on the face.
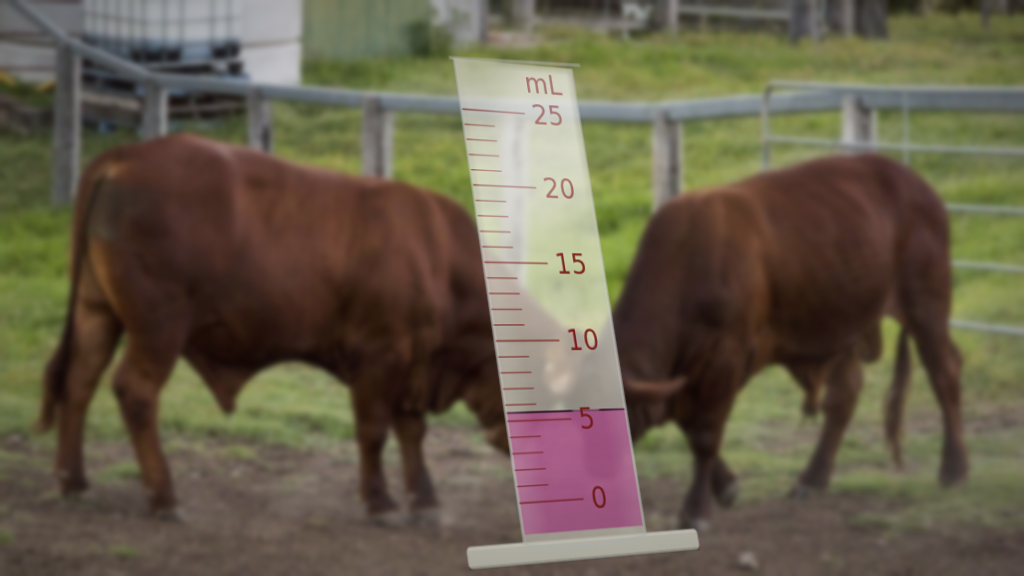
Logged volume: 5.5 mL
